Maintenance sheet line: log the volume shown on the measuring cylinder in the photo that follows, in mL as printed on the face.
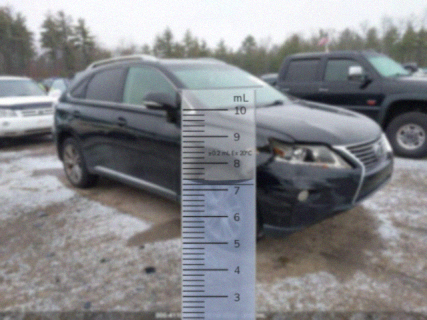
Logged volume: 7.2 mL
